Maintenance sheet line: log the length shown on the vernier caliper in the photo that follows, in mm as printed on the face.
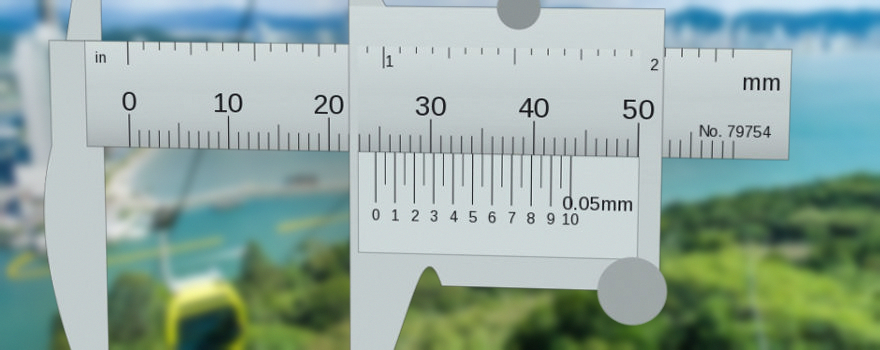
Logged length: 24.6 mm
